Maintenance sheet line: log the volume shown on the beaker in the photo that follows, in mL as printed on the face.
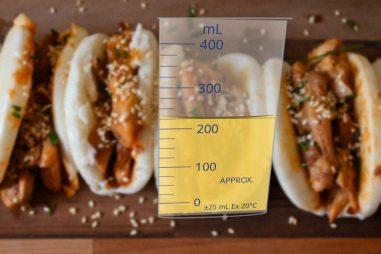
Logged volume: 225 mL
